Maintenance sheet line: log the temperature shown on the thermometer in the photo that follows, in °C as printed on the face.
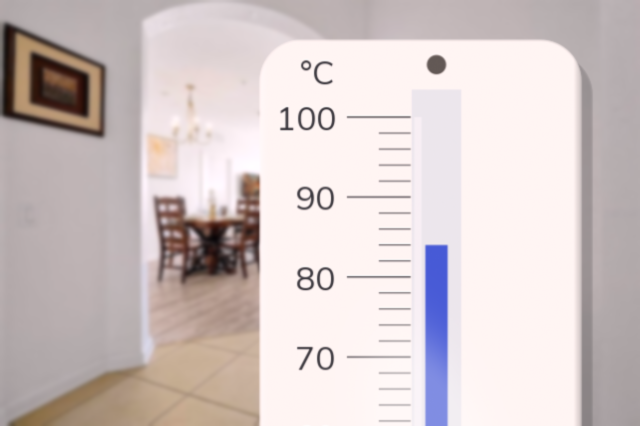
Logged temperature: 84 °C
